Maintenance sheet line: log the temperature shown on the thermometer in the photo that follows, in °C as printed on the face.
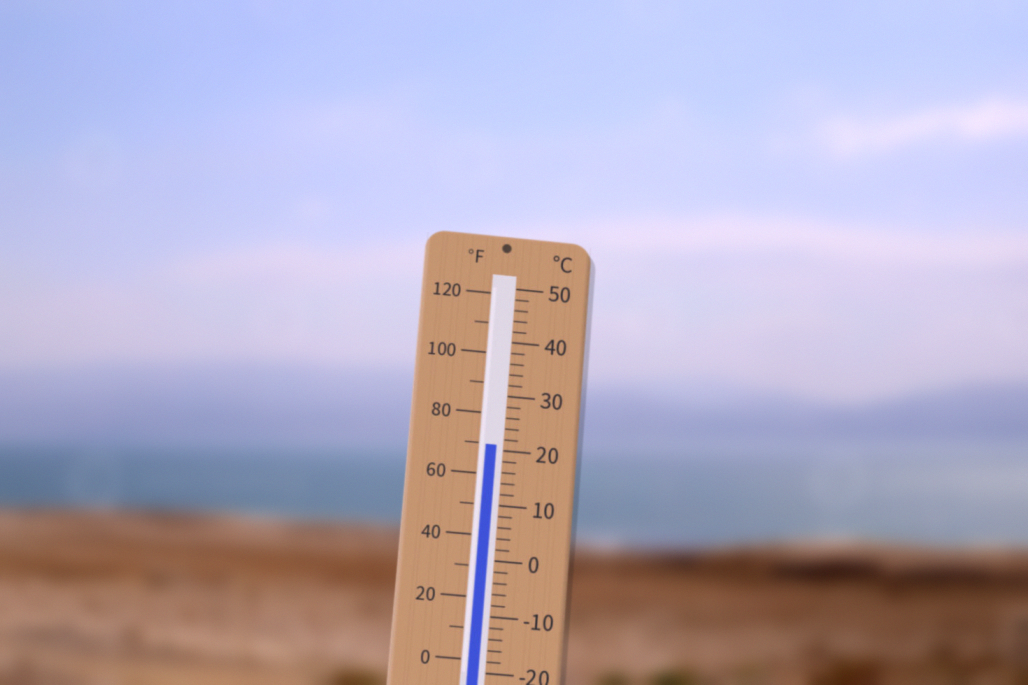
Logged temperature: 21 °C
